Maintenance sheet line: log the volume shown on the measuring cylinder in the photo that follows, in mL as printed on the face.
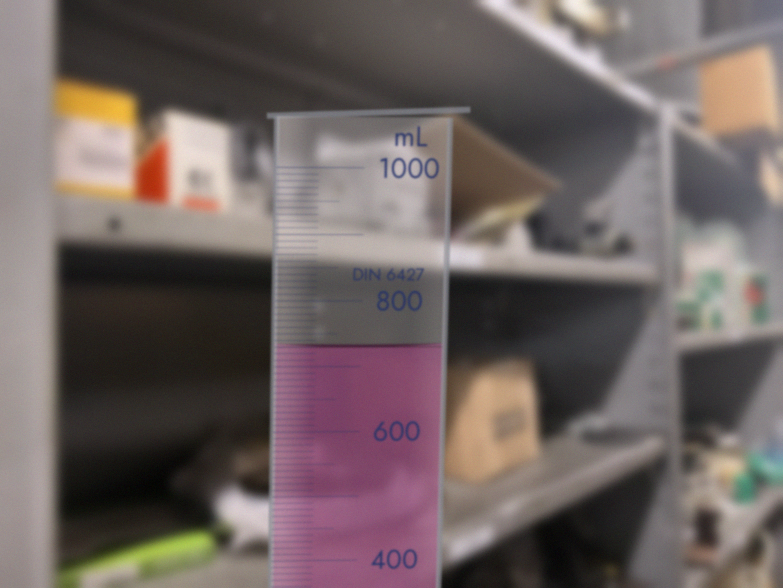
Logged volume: 730 mL
